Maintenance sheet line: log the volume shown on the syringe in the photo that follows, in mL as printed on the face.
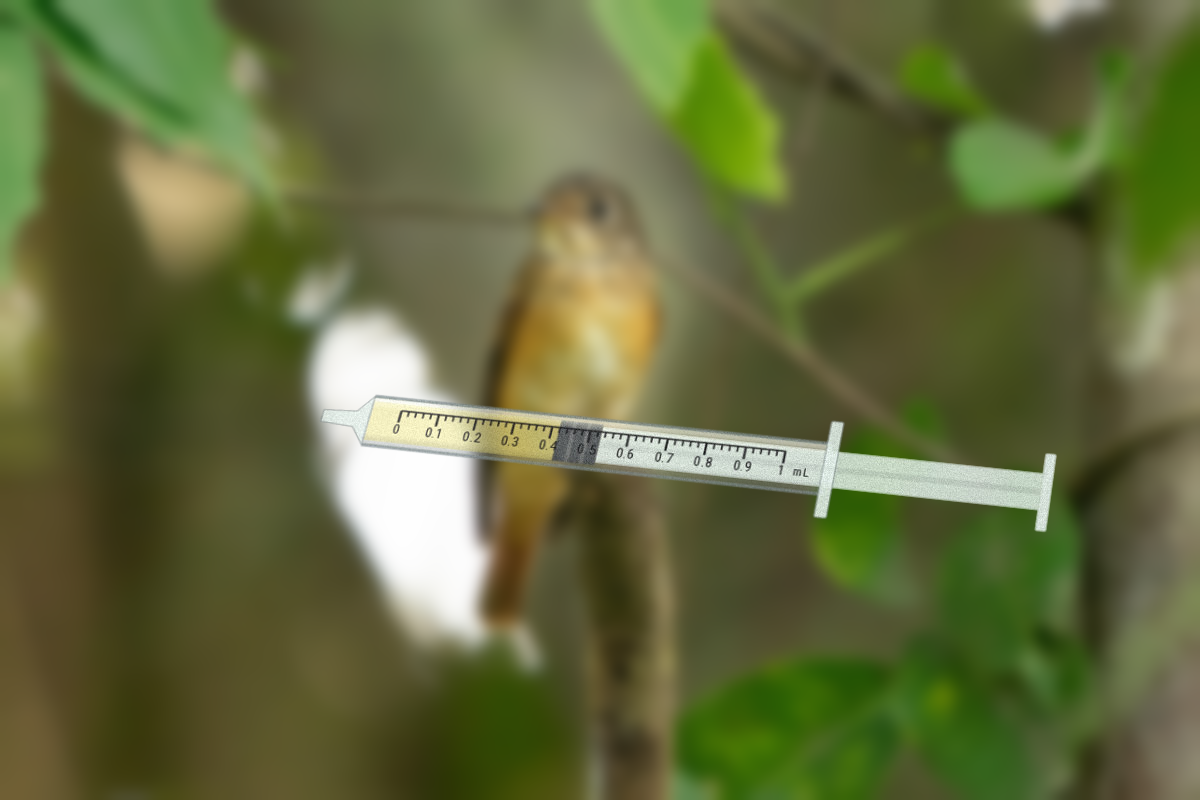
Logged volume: 0.42 mL
